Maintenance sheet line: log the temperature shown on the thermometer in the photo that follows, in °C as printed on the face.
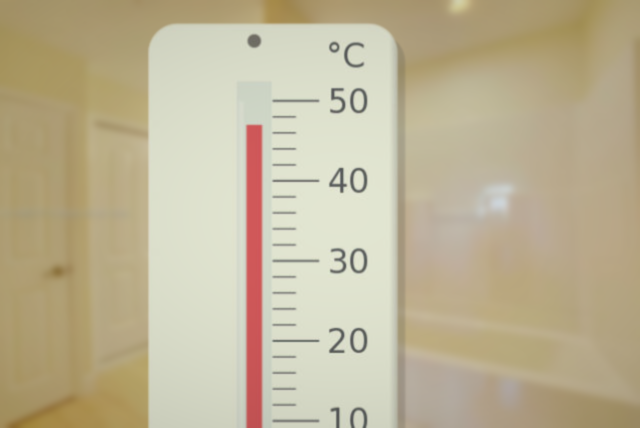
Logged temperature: 47 °C
